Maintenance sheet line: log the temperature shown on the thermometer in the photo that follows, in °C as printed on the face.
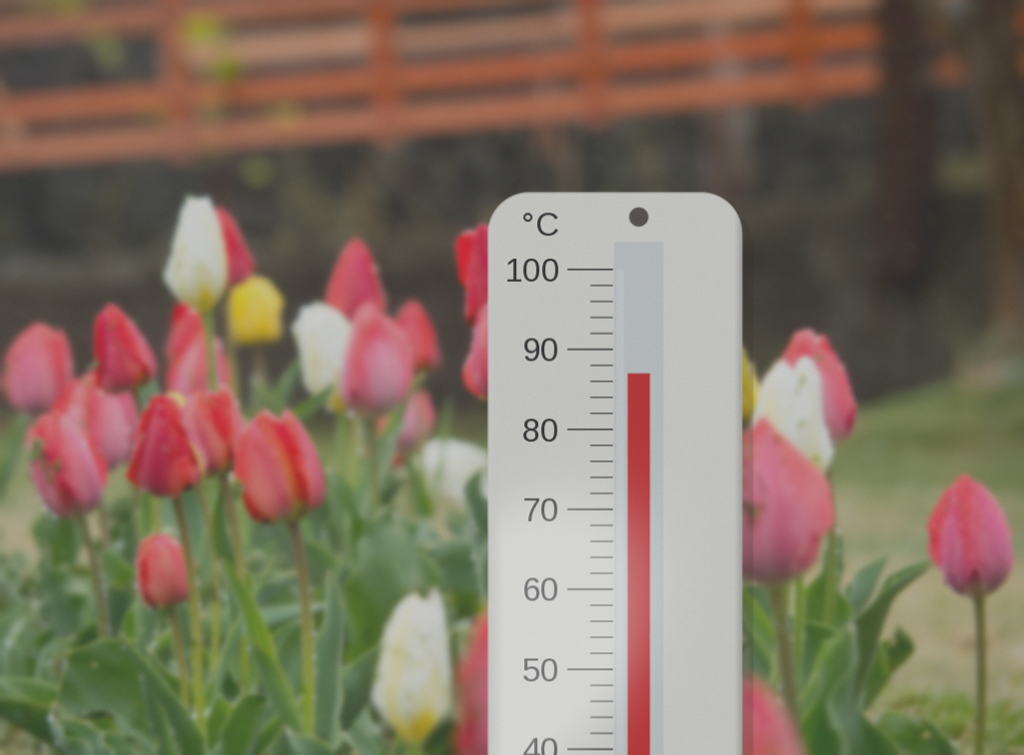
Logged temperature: 87 °C
